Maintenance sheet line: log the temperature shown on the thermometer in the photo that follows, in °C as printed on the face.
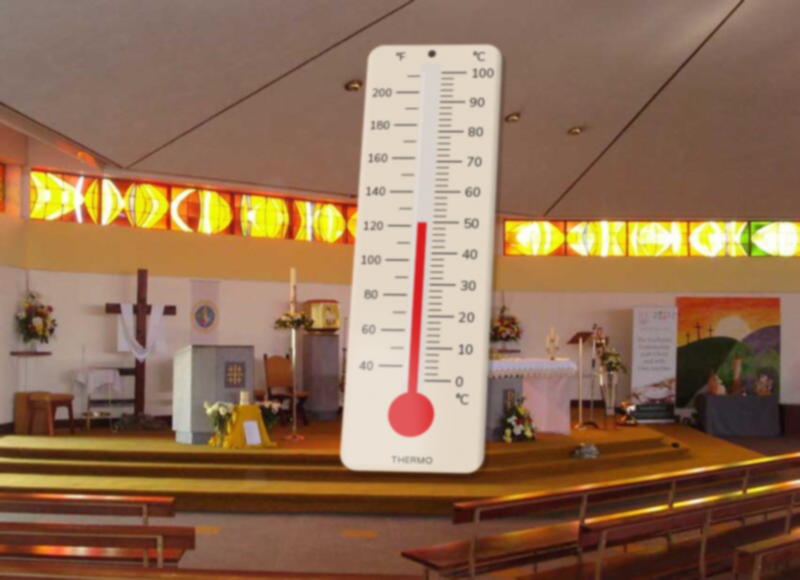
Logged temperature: 50 °C
